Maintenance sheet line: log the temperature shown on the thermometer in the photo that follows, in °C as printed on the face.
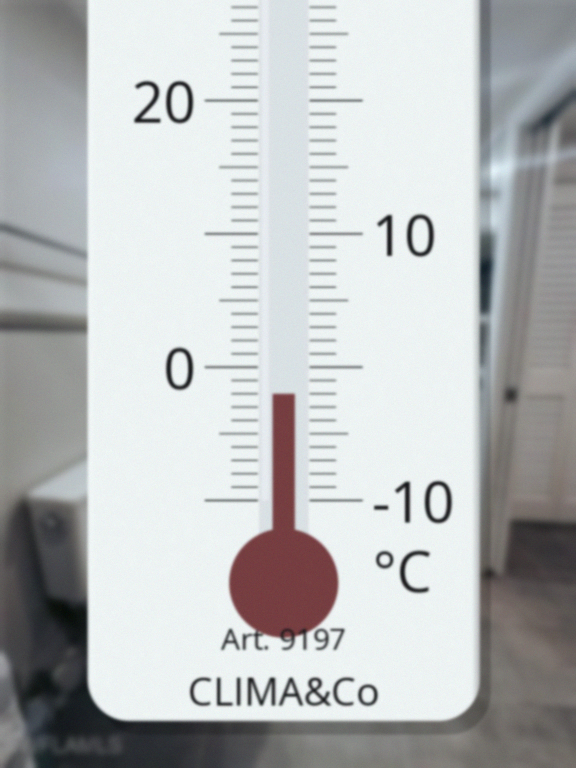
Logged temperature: -2 °C
